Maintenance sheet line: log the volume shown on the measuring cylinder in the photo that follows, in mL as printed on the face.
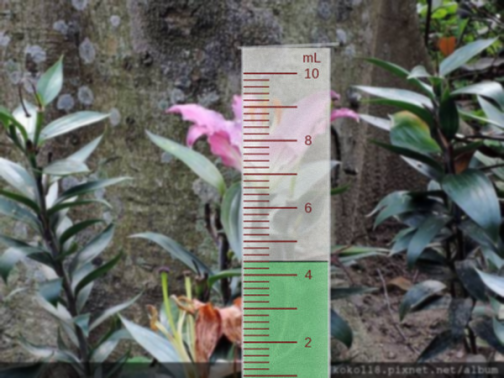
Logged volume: 4.4 mL
